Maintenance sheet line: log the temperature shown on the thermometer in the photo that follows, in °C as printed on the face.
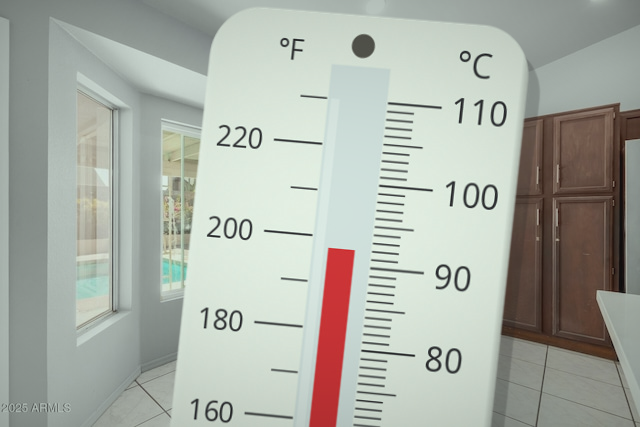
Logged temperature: 92 °C
